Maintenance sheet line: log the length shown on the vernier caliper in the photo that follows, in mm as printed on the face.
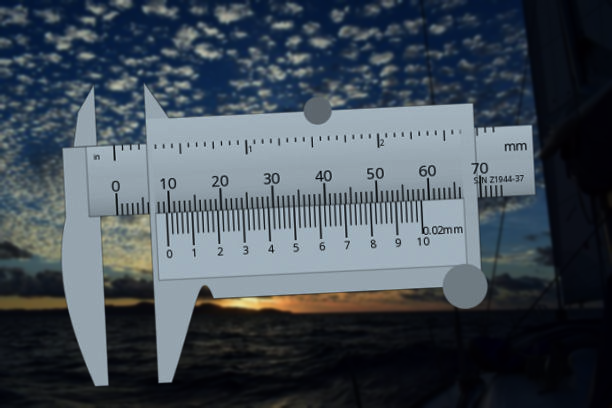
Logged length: 9.5 mm
